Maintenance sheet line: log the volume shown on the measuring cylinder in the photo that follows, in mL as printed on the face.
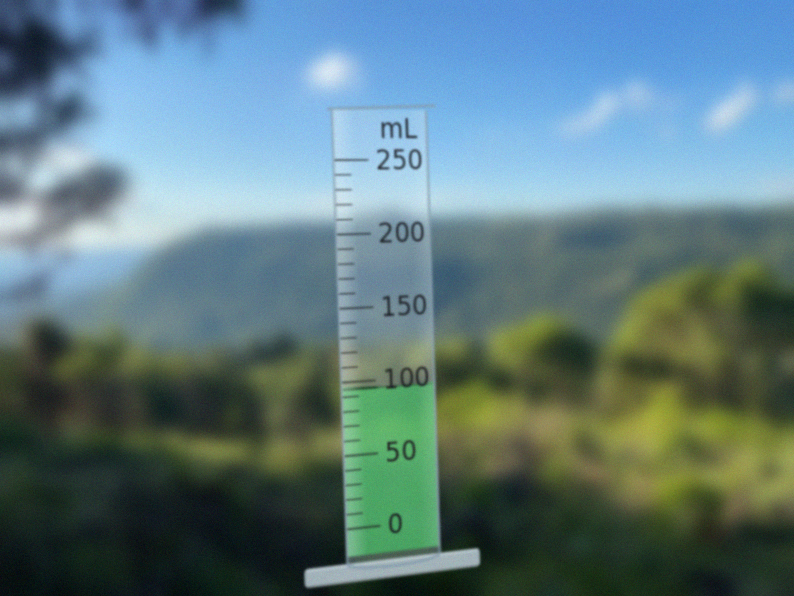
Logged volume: 95 mL
